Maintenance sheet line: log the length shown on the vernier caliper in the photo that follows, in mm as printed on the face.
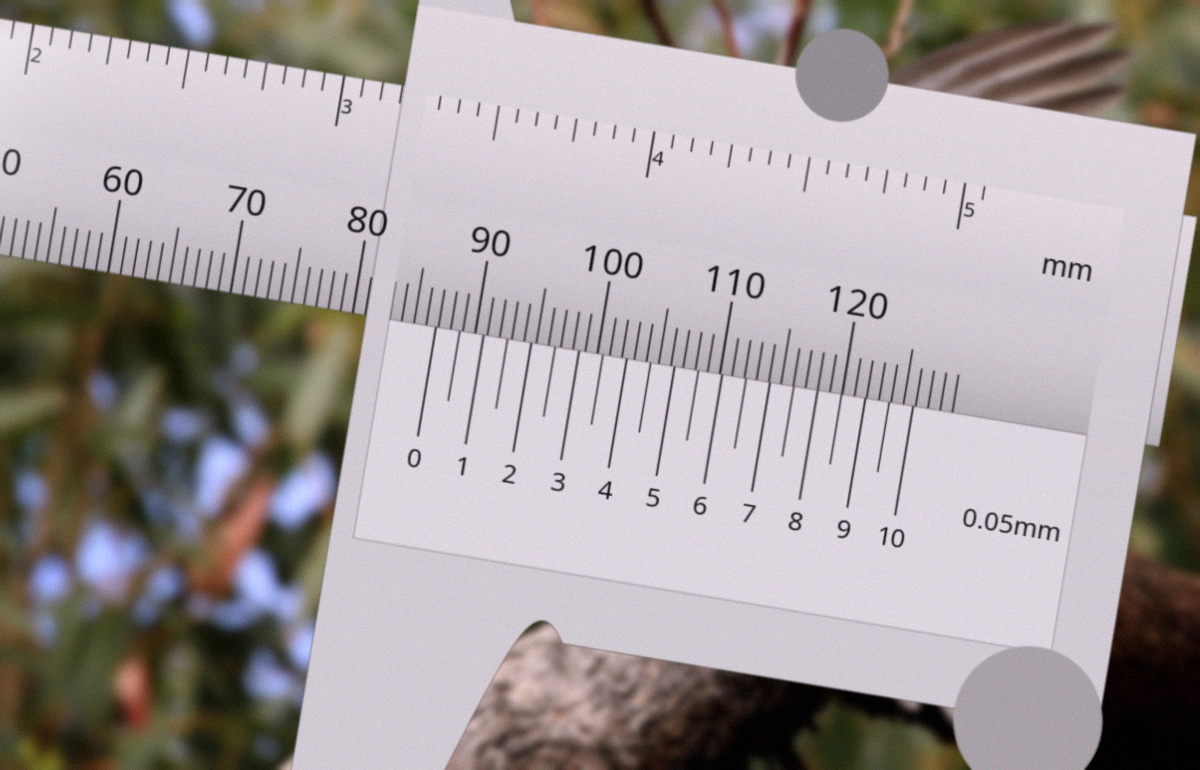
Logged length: 86.8 mm
